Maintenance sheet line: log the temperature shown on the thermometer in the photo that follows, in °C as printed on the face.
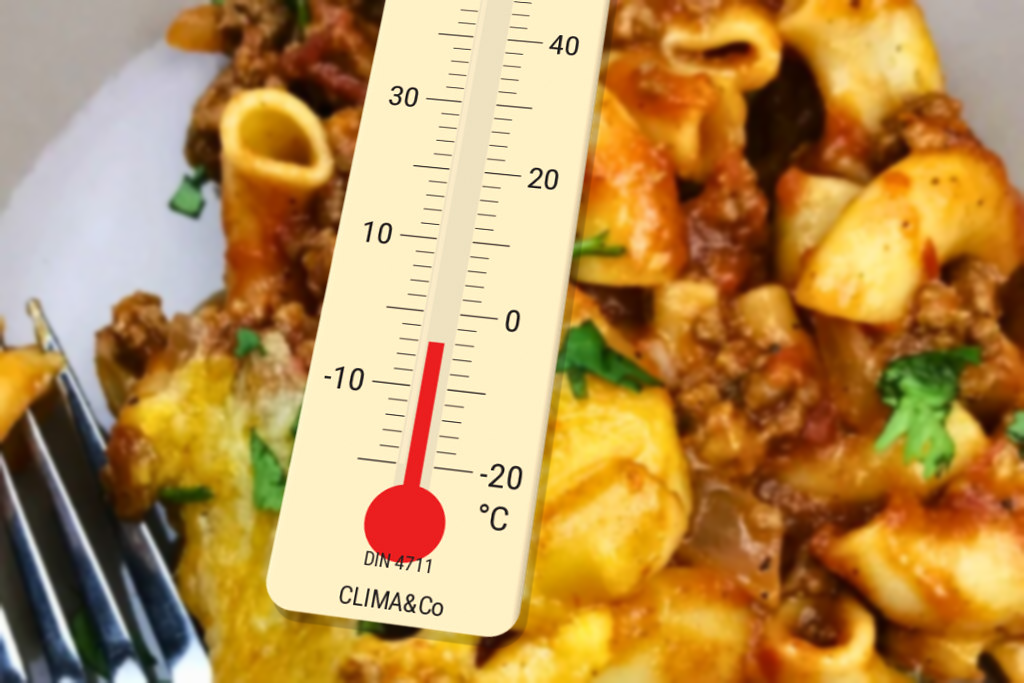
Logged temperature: -4 °C
